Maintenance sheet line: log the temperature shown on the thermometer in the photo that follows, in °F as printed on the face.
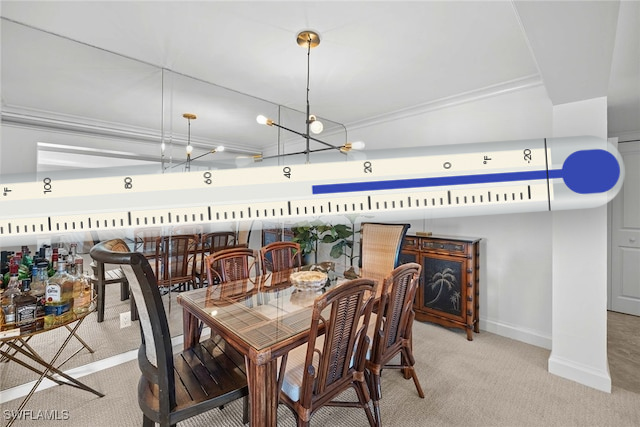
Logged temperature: 34 °F
